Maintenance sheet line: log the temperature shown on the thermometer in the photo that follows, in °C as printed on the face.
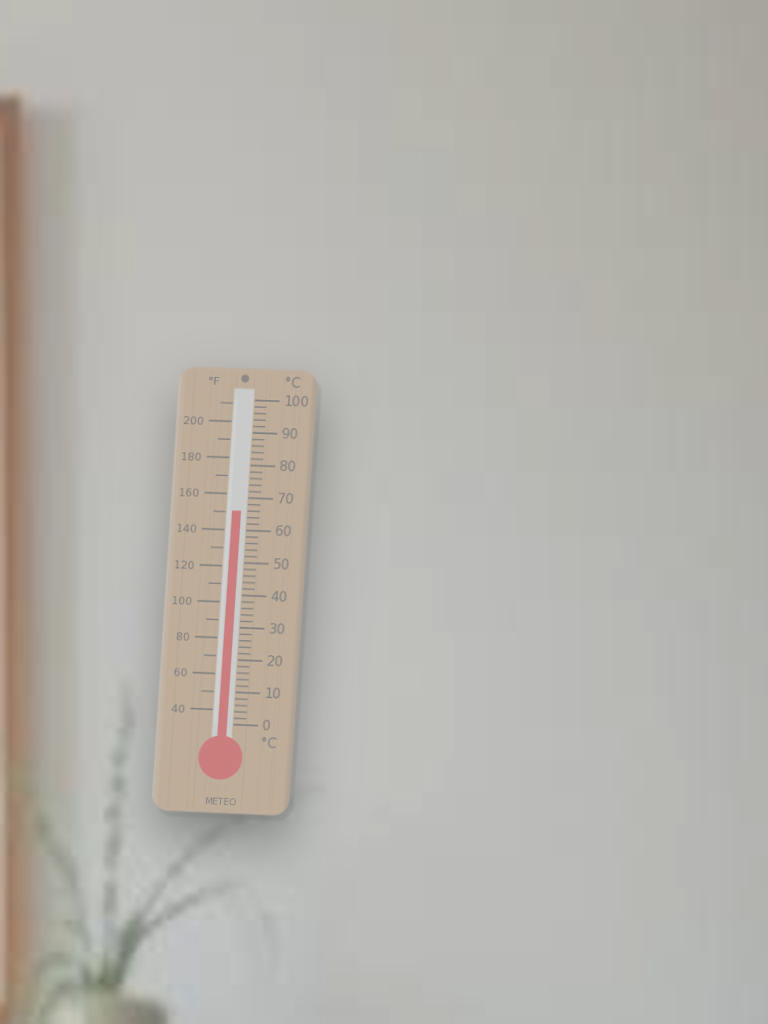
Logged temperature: 66 °C
